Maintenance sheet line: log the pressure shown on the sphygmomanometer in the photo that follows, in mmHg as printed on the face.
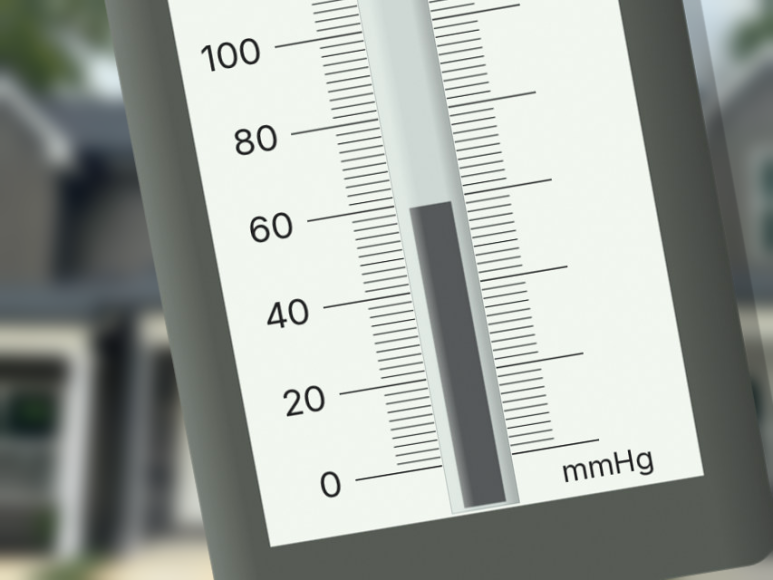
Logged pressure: 59 mmHg
